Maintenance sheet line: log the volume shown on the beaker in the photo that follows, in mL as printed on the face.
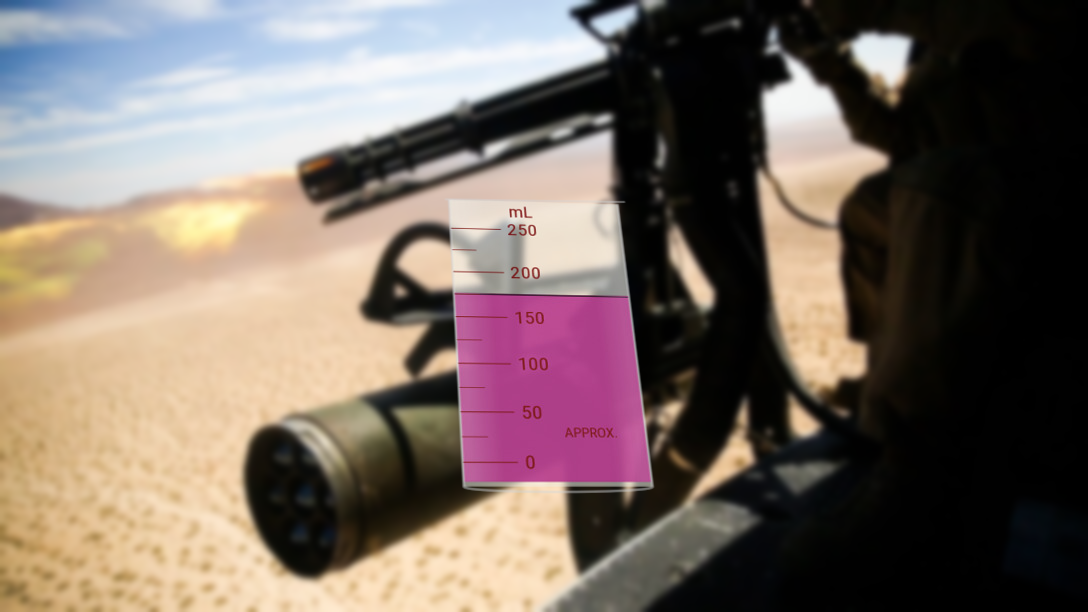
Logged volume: 175 mL
